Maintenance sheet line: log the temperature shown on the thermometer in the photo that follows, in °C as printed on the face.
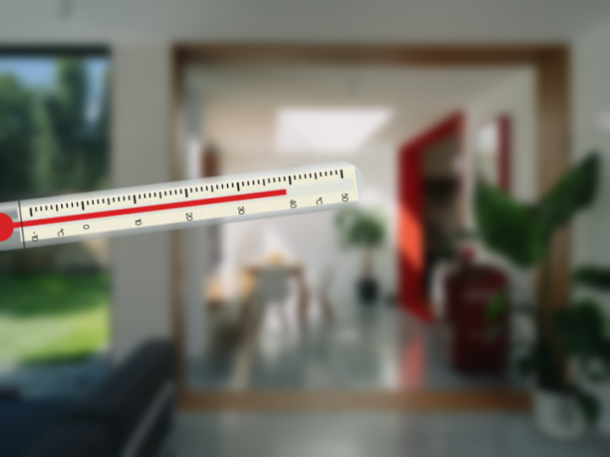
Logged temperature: 39 °C
